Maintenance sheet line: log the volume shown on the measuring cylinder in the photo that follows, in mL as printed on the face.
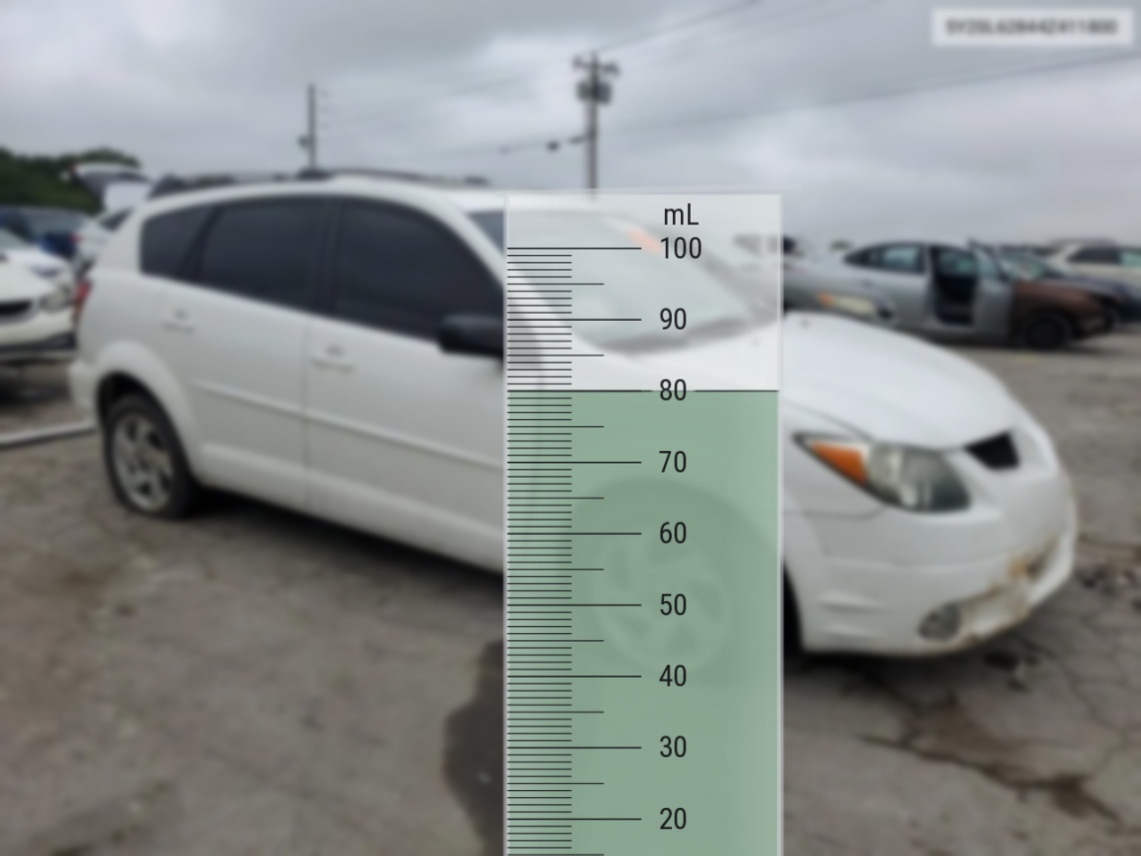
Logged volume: 80 mL
